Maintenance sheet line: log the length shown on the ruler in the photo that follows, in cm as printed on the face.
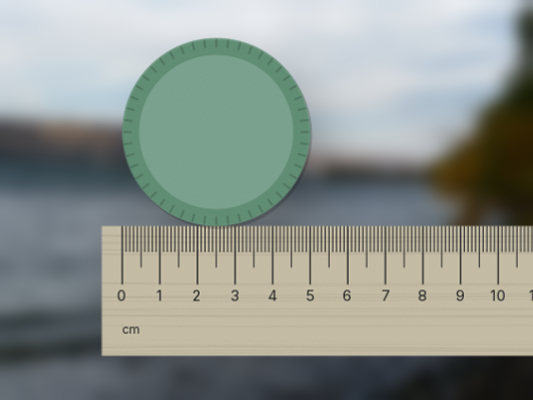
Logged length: 5 cm
